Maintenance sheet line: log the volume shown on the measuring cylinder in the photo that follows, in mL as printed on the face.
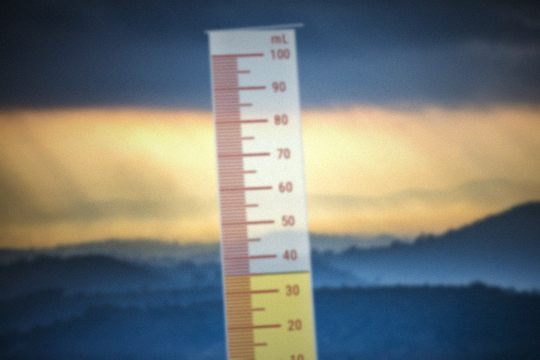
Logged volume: 35 mL
